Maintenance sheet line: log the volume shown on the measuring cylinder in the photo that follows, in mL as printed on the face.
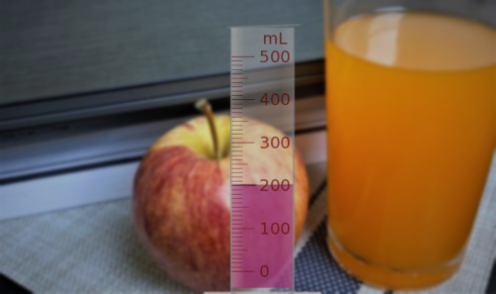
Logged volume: 200 mL
